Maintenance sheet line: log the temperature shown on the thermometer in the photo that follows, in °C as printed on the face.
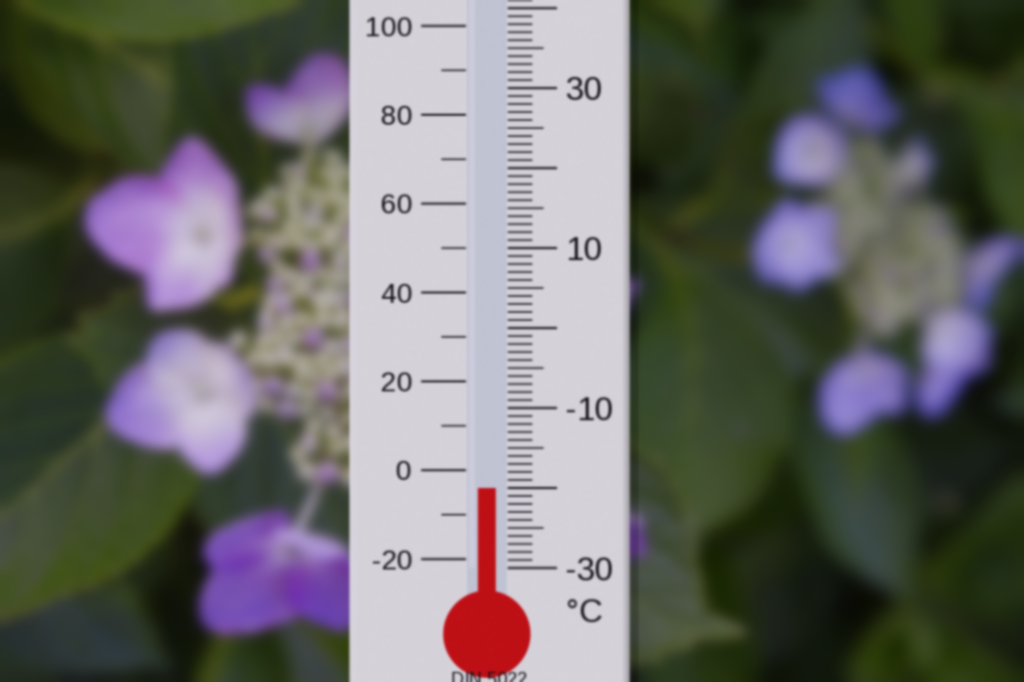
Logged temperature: -20 °C
